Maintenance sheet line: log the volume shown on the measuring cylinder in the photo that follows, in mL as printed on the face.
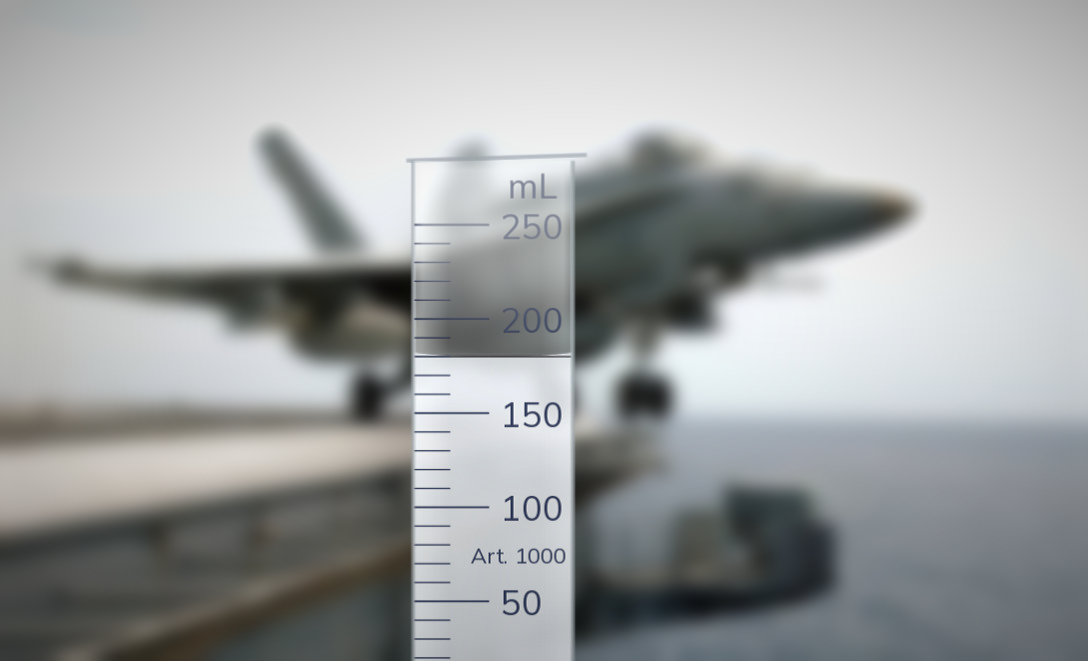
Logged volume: 180 mL
